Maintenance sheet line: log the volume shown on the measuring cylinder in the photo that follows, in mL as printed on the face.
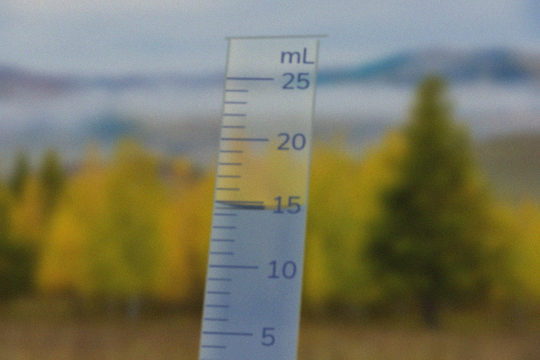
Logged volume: 14.5 mL
